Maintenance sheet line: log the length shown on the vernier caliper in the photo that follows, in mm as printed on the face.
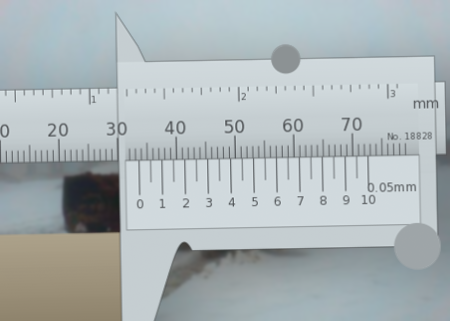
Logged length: 33.6 mm
